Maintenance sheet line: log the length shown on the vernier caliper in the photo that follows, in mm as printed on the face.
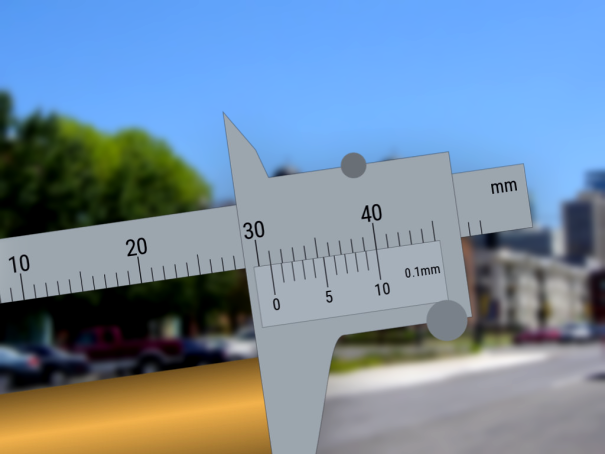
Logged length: 31.0 mm
